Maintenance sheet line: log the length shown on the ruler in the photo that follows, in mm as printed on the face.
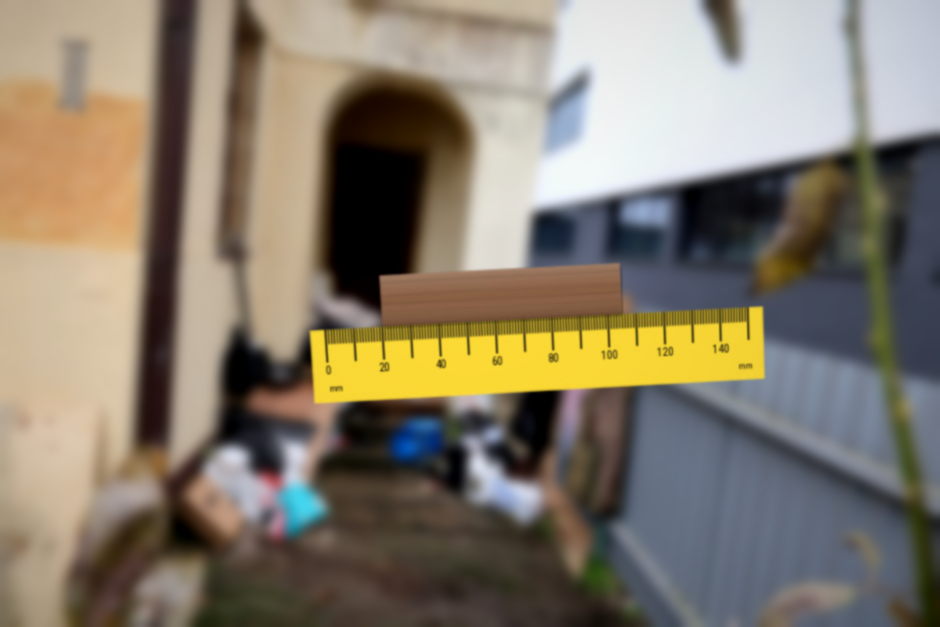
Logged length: 85 mm
